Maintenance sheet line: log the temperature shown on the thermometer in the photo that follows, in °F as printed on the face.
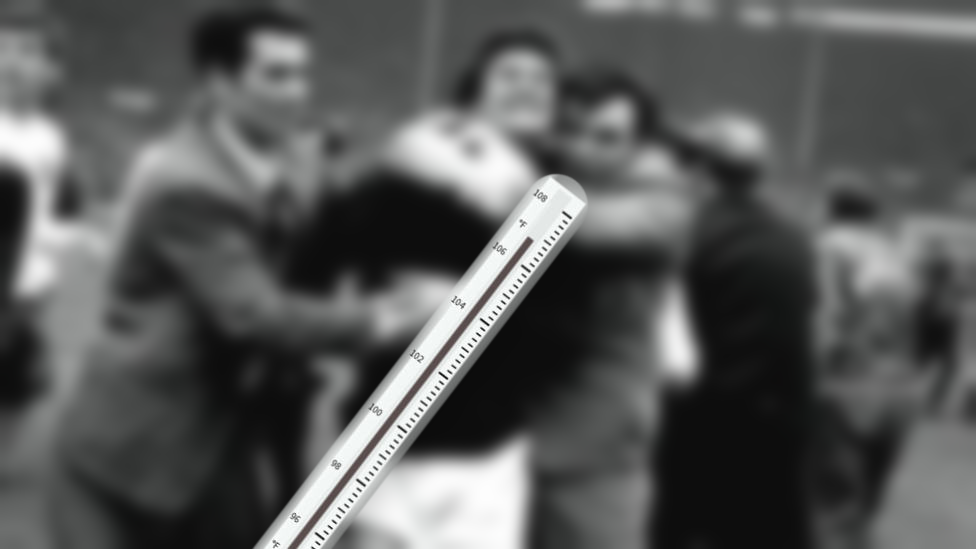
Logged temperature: 106.8 °F
